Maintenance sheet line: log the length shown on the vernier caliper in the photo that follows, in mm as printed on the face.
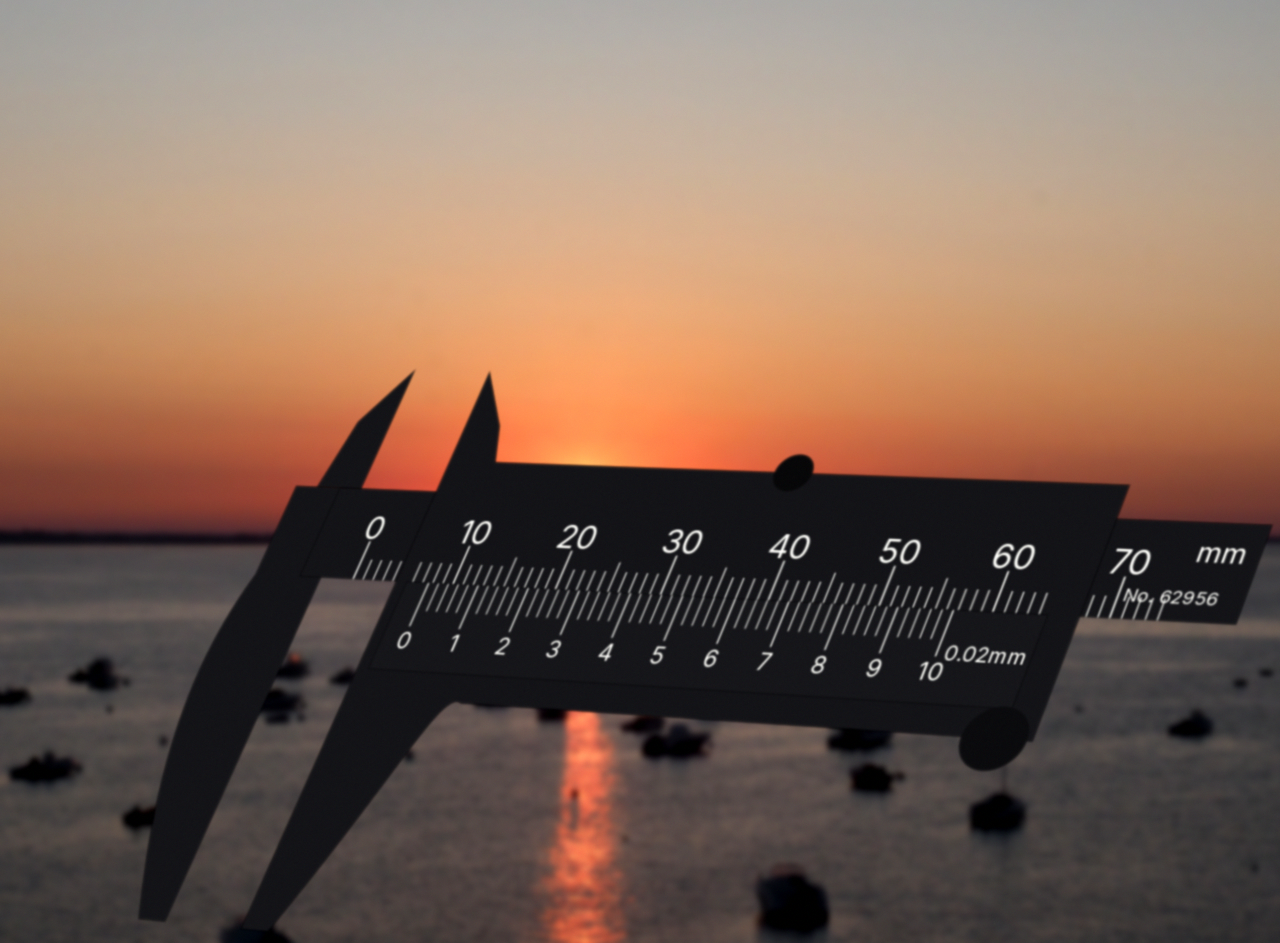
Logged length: 7.6 mm
